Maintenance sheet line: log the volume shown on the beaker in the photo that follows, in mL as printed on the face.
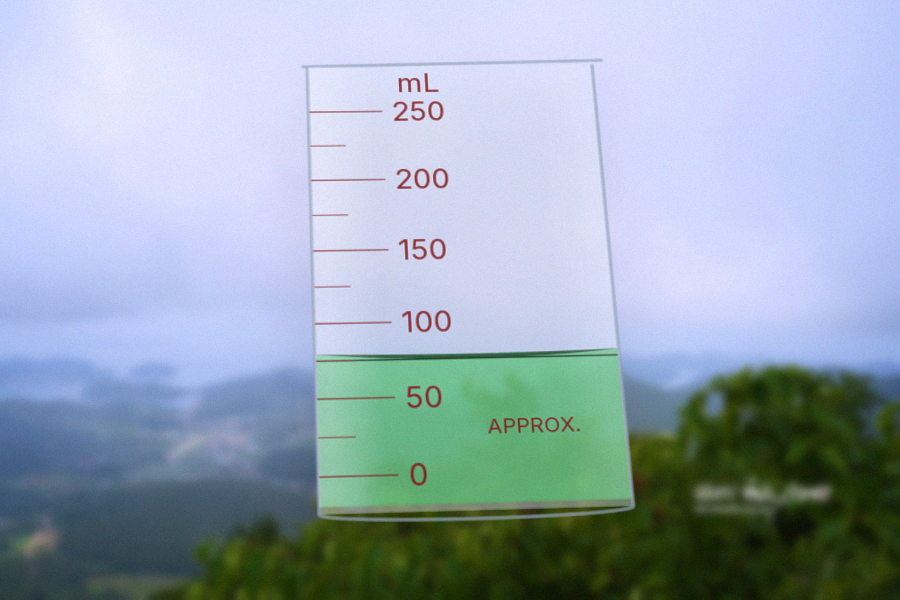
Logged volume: 75 mL
